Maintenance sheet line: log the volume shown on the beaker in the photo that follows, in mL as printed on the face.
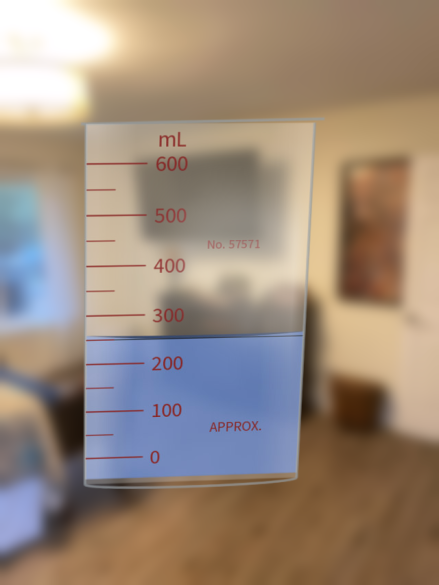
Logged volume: 250 mL
